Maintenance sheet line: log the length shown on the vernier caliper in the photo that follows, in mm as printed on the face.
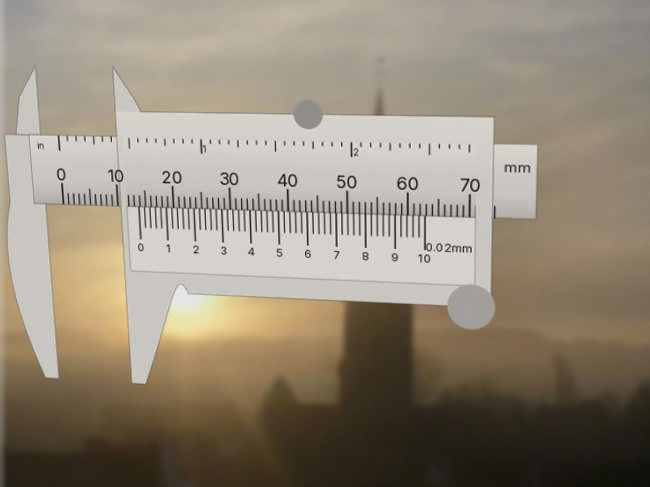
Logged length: 13.8 mm
